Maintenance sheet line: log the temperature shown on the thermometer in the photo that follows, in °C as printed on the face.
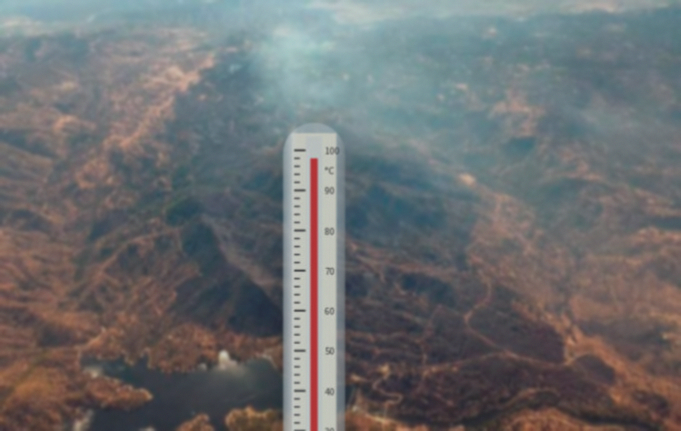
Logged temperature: 98 °C
